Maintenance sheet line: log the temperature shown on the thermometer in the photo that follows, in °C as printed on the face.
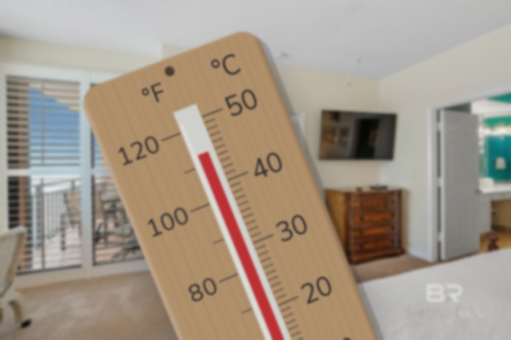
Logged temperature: 45 °C
